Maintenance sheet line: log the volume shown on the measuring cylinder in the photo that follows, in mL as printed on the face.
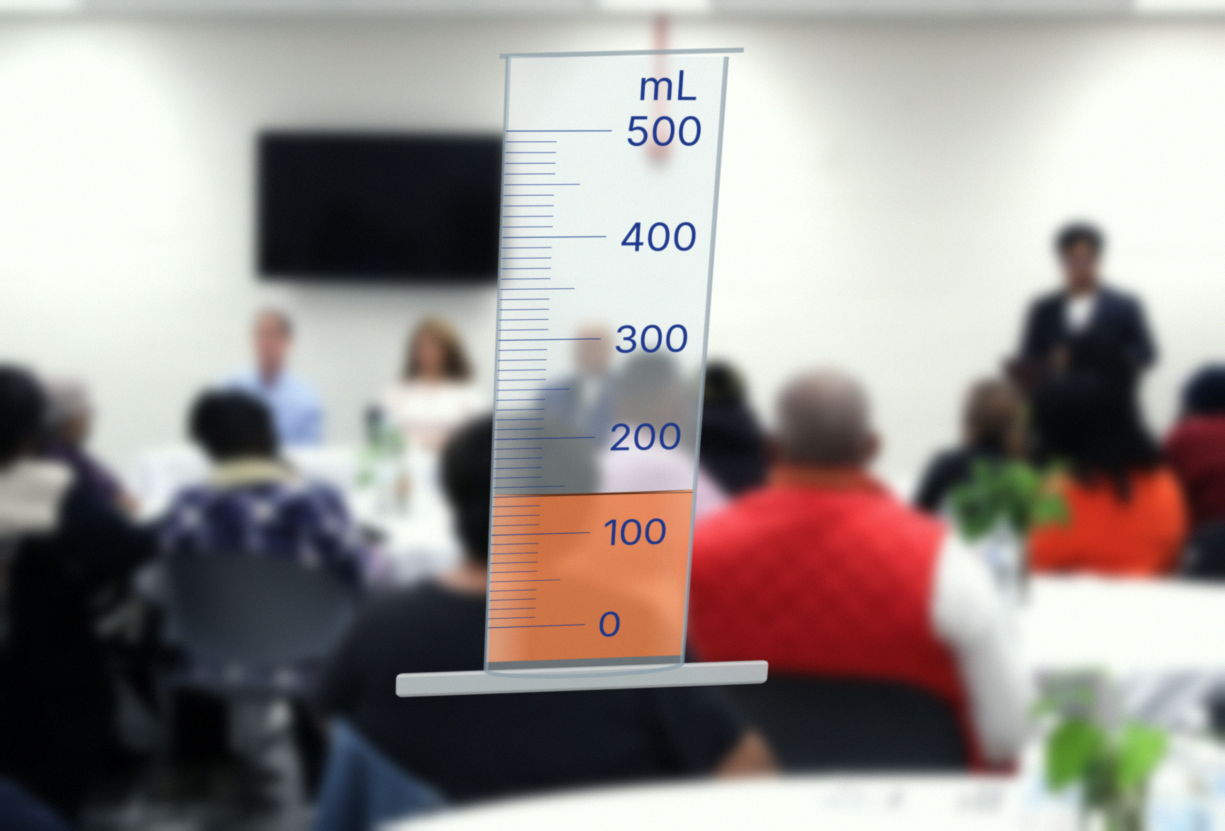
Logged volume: 140 mL
